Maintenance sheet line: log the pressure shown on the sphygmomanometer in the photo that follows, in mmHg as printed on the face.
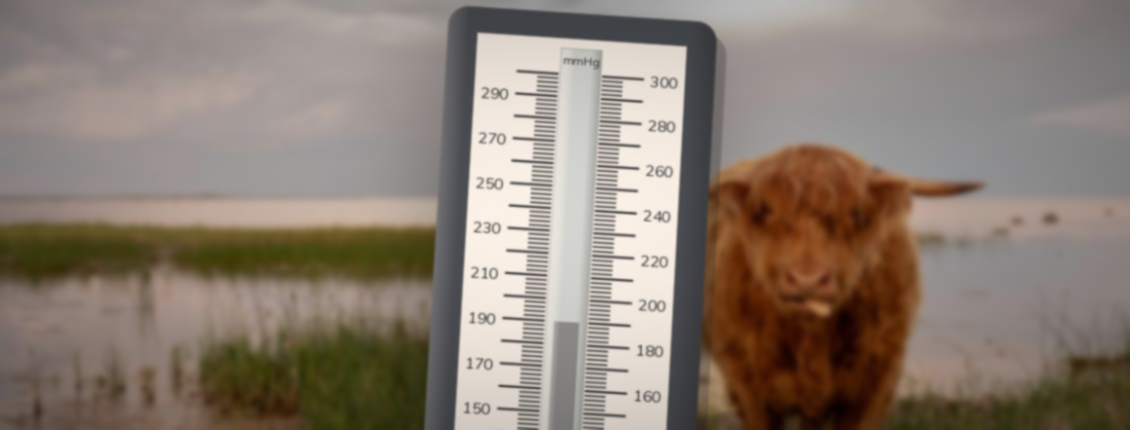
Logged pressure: 190 mmHg
